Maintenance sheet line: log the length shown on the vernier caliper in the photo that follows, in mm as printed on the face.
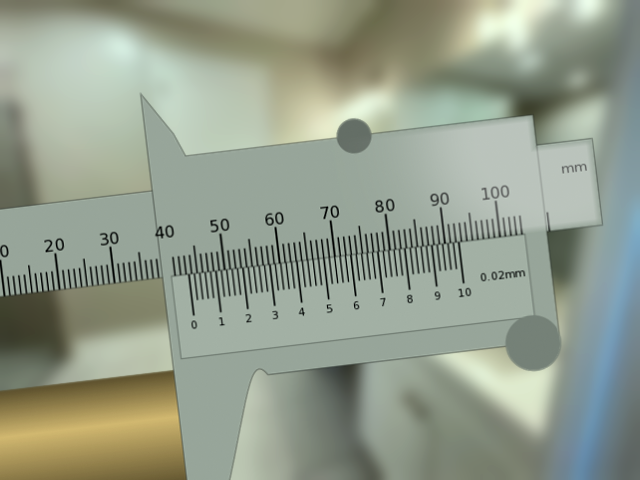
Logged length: 43.5 mm
